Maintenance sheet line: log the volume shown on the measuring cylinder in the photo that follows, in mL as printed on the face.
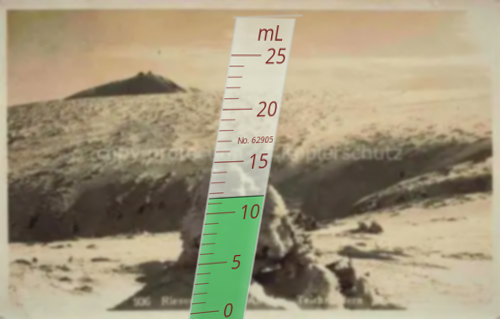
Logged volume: 11.5 mL
